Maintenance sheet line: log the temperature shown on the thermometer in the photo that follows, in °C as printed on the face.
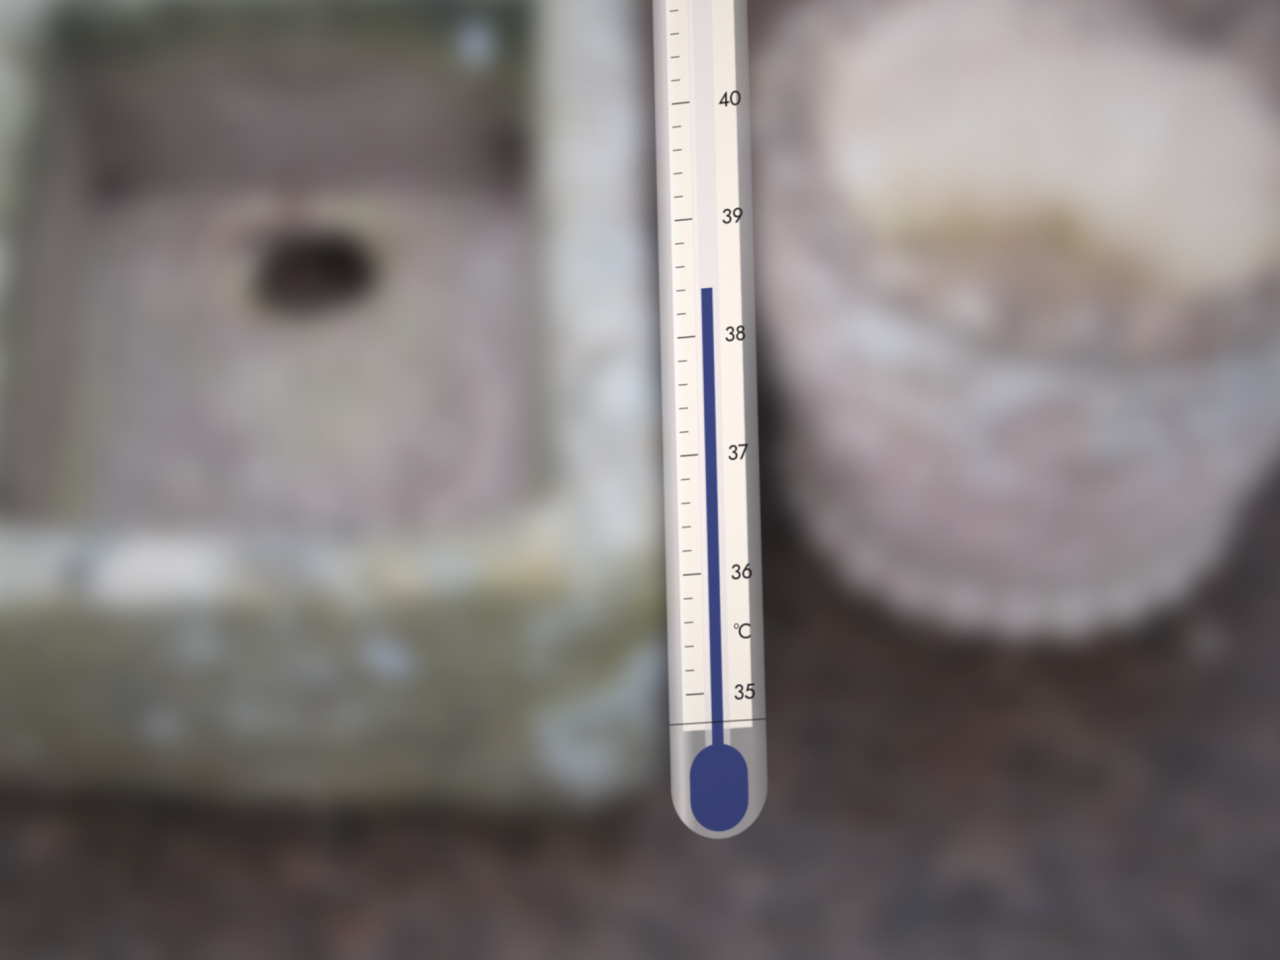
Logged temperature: 38.4 °C
